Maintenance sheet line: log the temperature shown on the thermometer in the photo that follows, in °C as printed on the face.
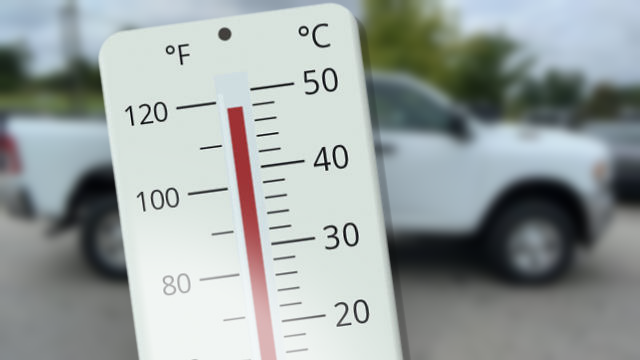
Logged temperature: 48 °C
